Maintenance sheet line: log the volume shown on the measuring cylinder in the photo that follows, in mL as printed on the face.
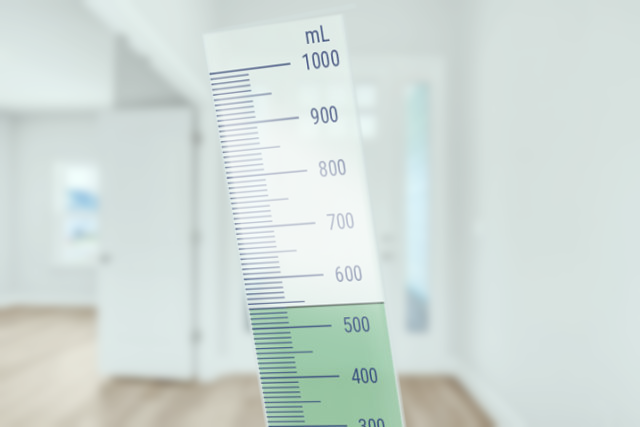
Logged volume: 540 mL
